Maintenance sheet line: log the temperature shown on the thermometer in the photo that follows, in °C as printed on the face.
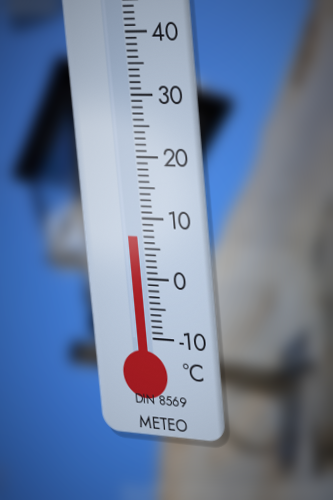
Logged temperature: 7 °C
